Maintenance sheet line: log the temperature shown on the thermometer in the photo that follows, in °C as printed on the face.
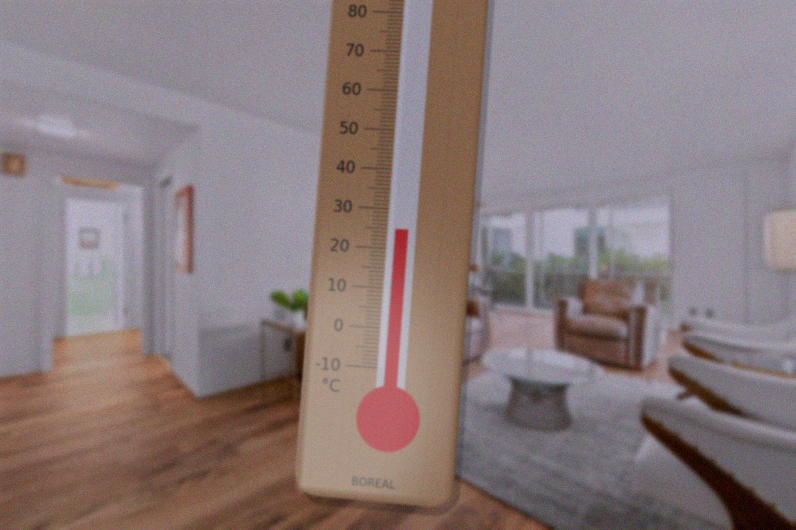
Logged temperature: 25 °C
